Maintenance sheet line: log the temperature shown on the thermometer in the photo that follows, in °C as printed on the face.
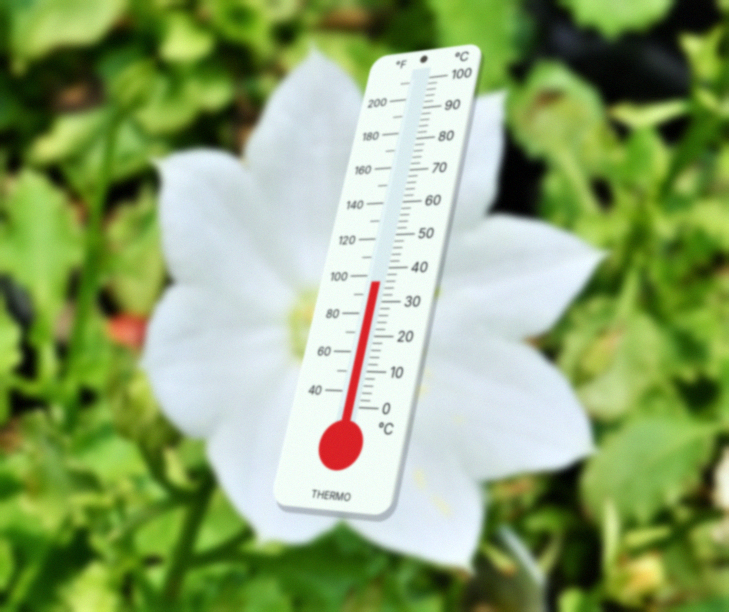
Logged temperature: 36 °C
